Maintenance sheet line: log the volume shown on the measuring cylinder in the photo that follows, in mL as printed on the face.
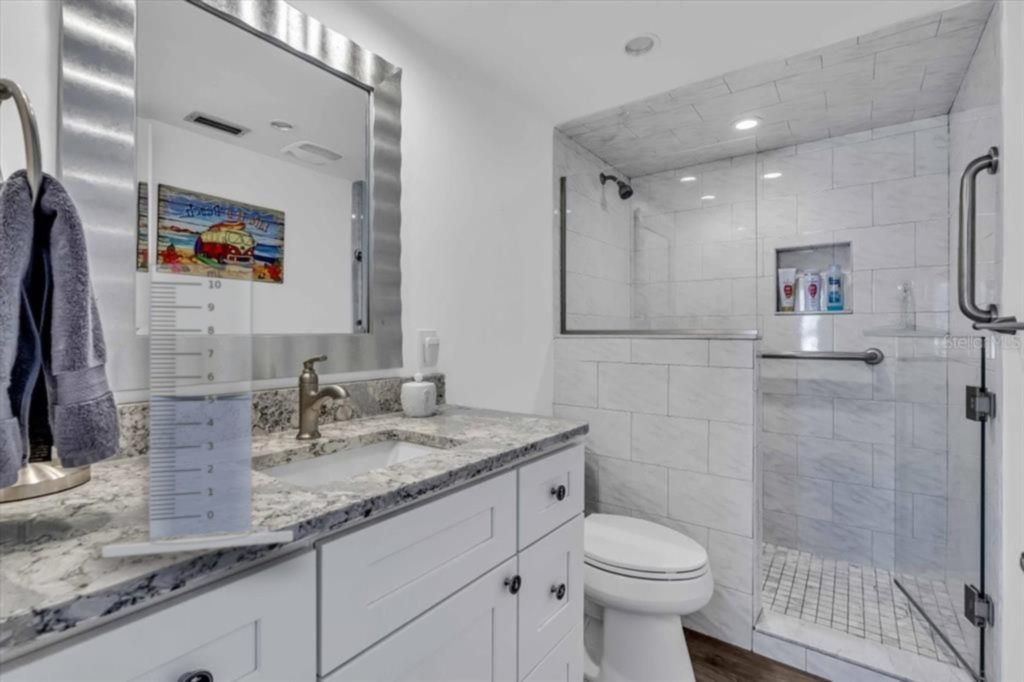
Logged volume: 5 mL
